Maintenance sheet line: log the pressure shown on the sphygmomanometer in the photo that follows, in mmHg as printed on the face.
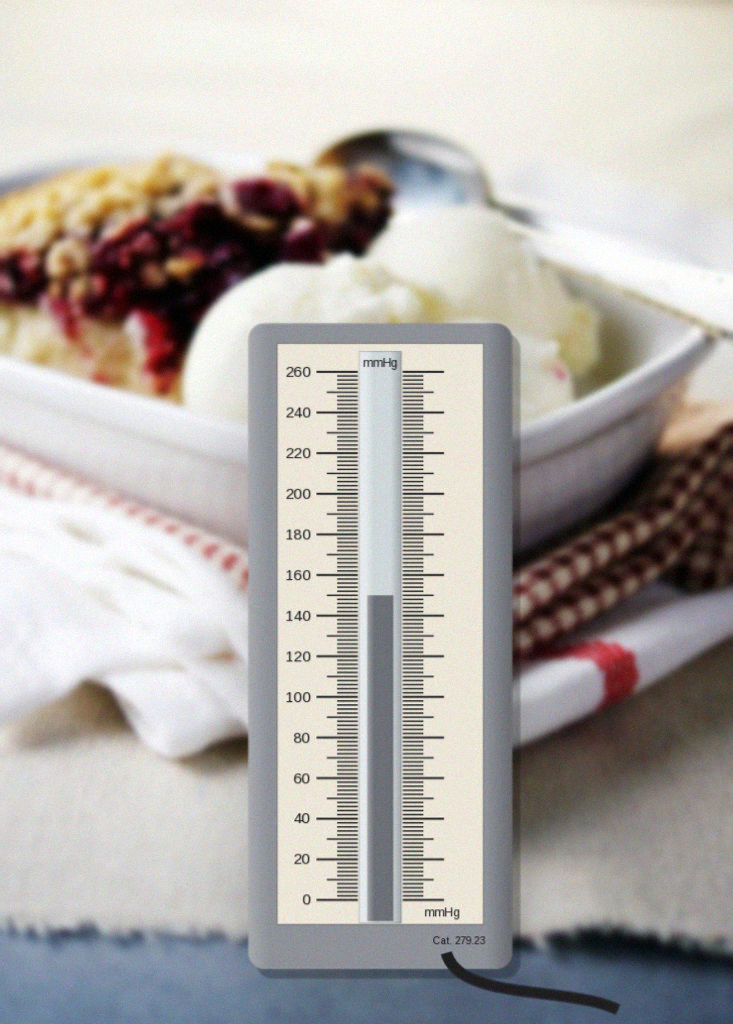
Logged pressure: 150 mmHg
